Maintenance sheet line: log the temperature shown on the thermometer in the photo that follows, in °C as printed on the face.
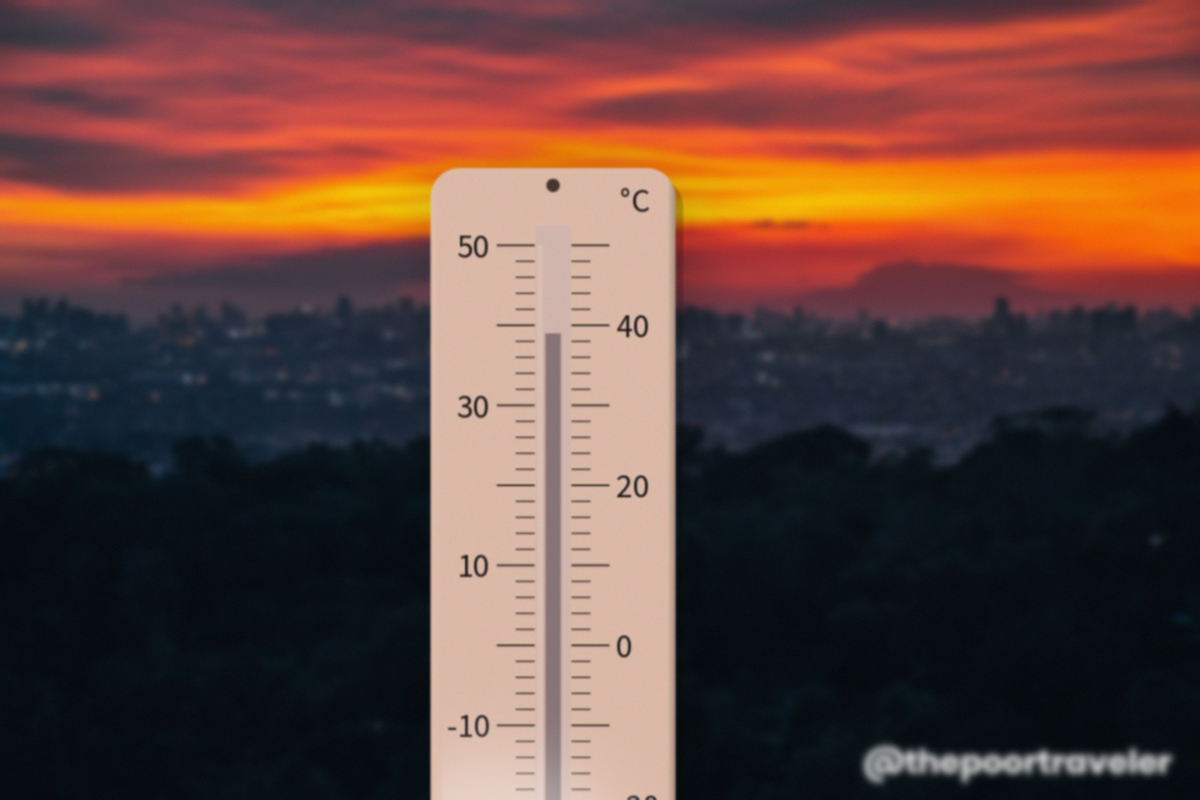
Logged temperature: 39 °C
